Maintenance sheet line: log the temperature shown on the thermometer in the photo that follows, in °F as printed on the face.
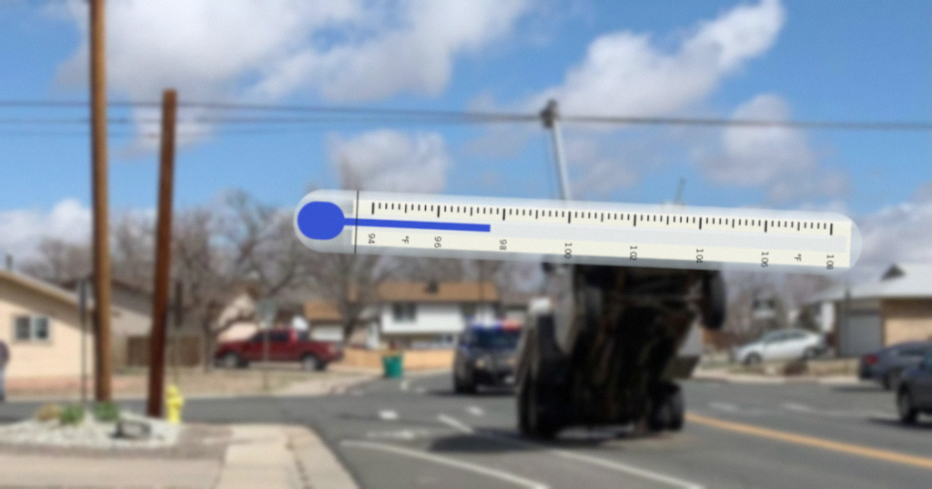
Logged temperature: 97.6 °F
